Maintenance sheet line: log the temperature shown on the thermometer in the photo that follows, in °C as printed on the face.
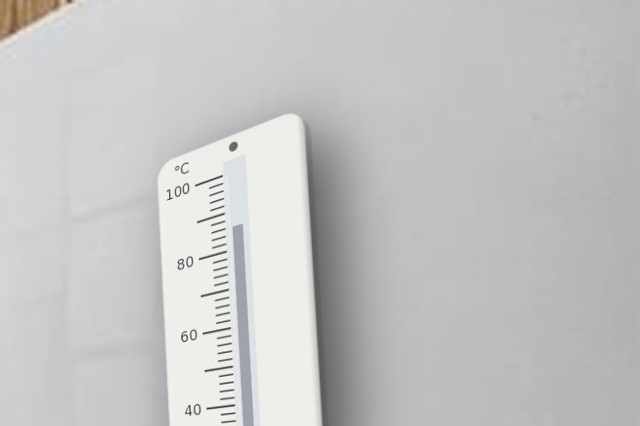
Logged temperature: 86 °C
